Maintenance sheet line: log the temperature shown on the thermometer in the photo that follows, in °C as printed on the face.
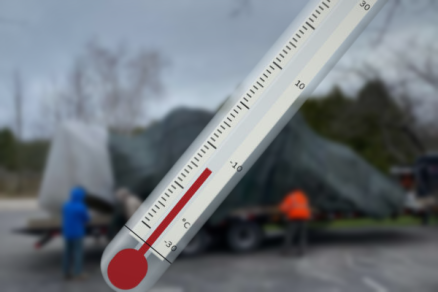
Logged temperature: -14 °C
